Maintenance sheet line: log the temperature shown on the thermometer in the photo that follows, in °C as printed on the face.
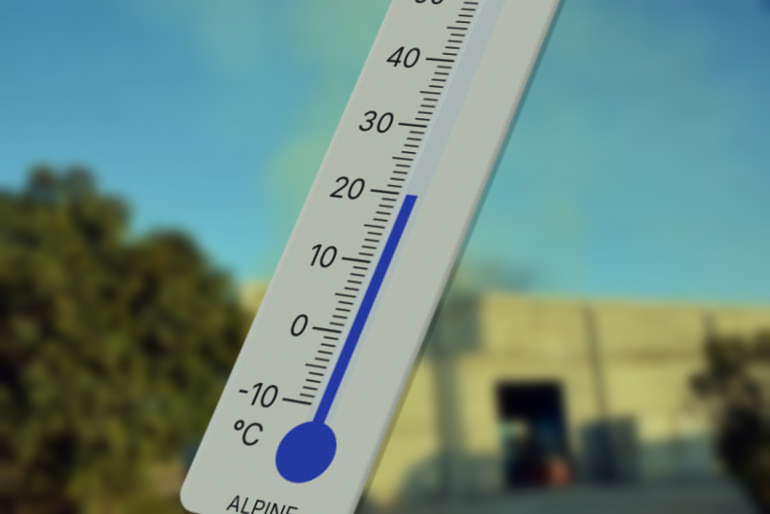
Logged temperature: 20 °C
